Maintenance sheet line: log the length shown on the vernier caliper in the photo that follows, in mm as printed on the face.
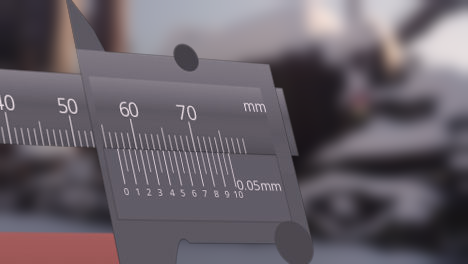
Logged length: 56.8 mm
